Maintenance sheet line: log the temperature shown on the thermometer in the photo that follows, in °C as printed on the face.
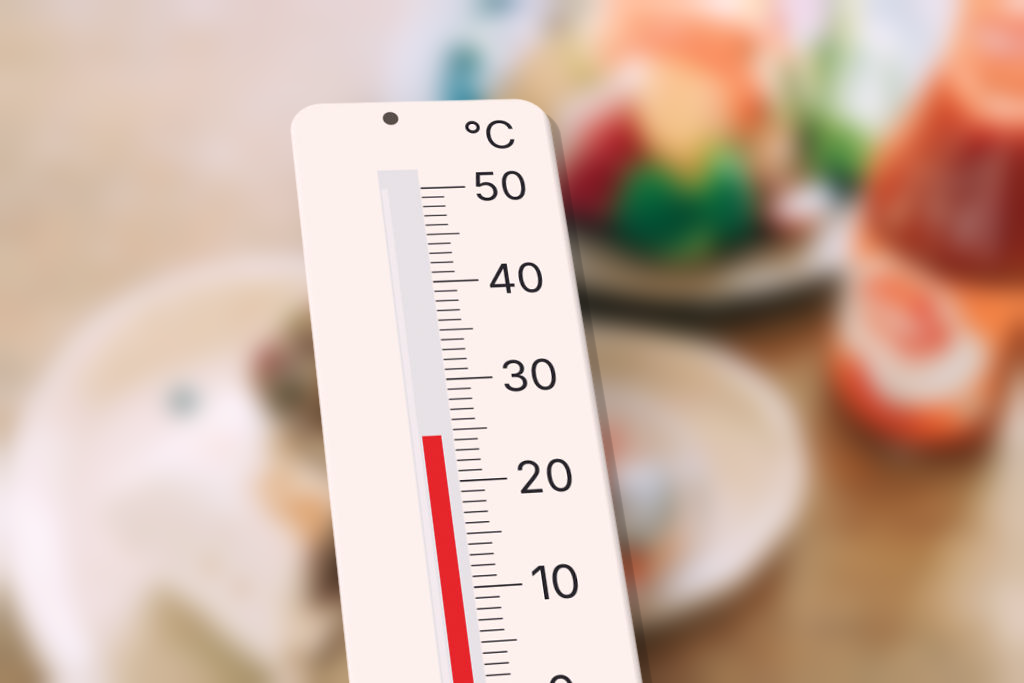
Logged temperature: 24.5 °C
